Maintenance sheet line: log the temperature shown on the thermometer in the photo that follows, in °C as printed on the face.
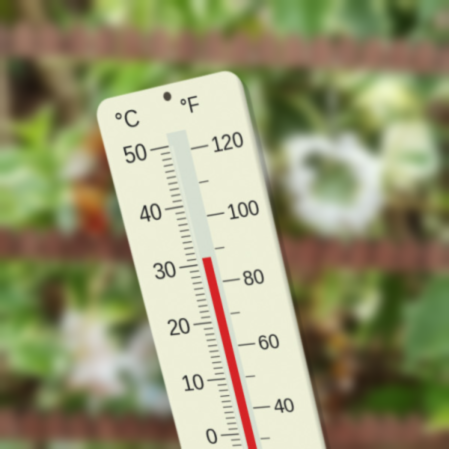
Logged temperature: 31 °C
